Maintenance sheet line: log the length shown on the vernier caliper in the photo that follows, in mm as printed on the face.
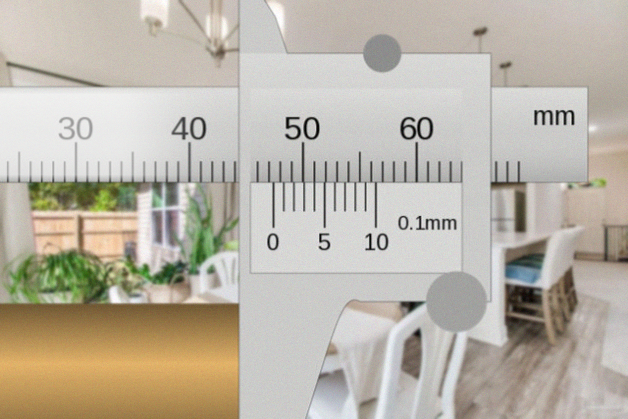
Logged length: 47.4 mm
